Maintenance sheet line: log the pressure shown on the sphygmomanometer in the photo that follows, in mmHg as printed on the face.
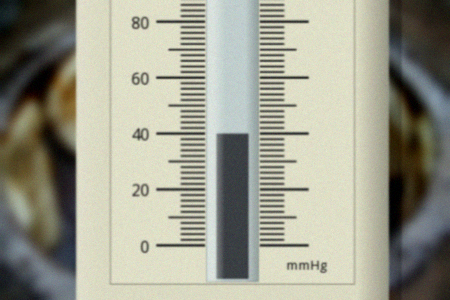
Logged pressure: 40 mmHg
